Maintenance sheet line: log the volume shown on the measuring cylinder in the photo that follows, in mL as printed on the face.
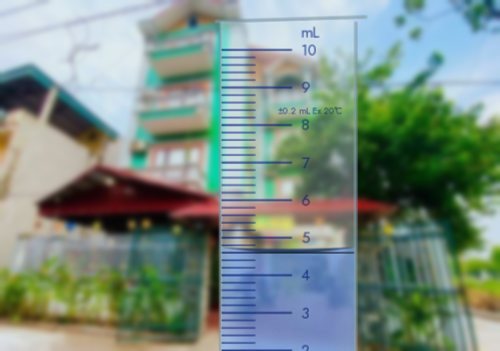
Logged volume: 4.6 mL
